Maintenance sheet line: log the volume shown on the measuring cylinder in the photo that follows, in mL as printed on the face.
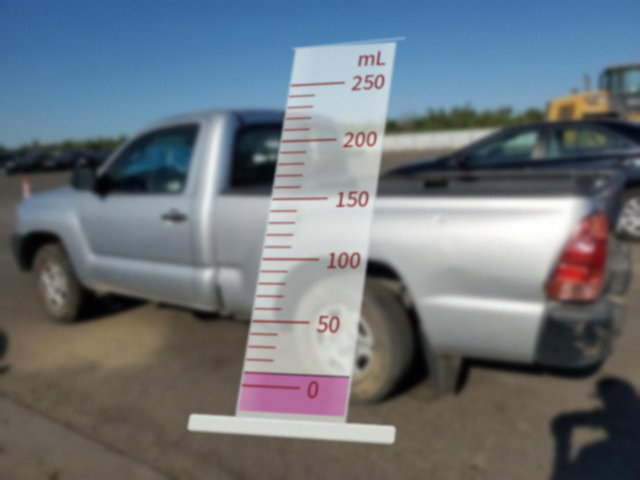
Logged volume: 10 mL
